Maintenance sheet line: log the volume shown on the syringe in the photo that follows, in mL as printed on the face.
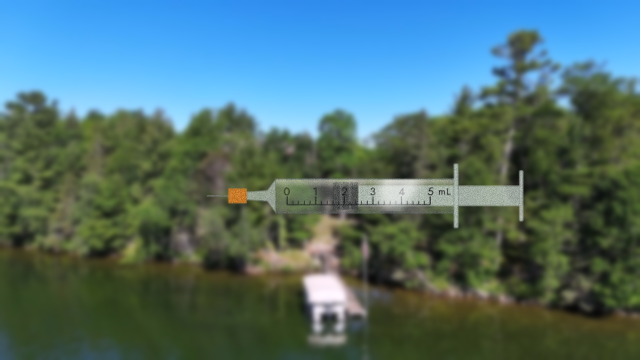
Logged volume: 1.6 mL
